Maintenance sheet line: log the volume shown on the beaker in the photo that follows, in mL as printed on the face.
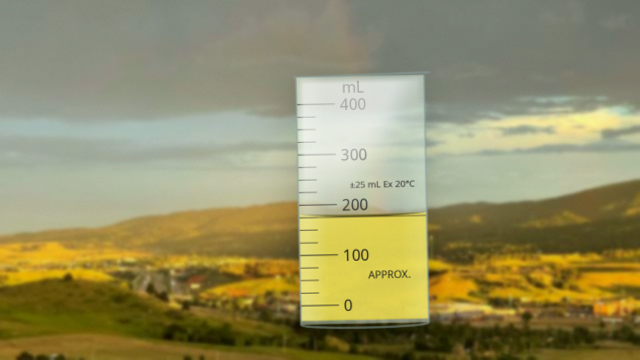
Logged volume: 175 mL
